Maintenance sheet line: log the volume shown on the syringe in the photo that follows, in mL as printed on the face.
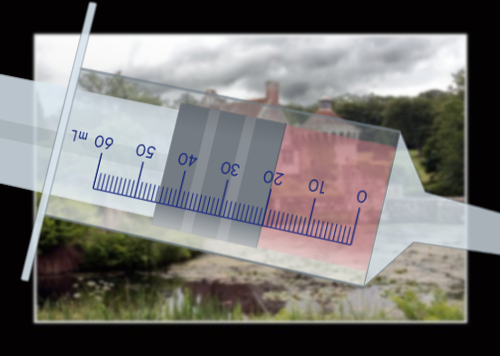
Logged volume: 20 mL
